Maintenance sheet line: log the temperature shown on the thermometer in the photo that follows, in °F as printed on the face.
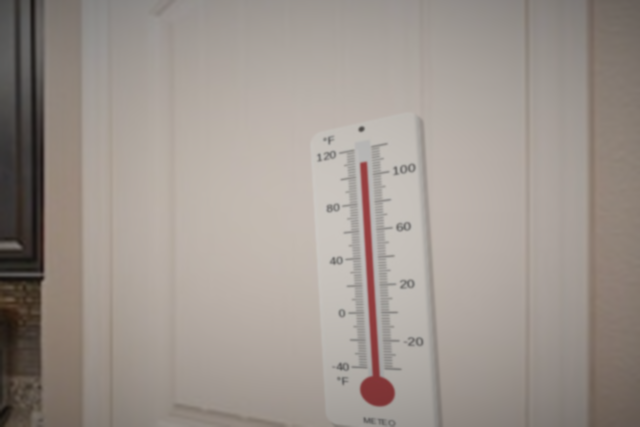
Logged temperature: 110 °F
